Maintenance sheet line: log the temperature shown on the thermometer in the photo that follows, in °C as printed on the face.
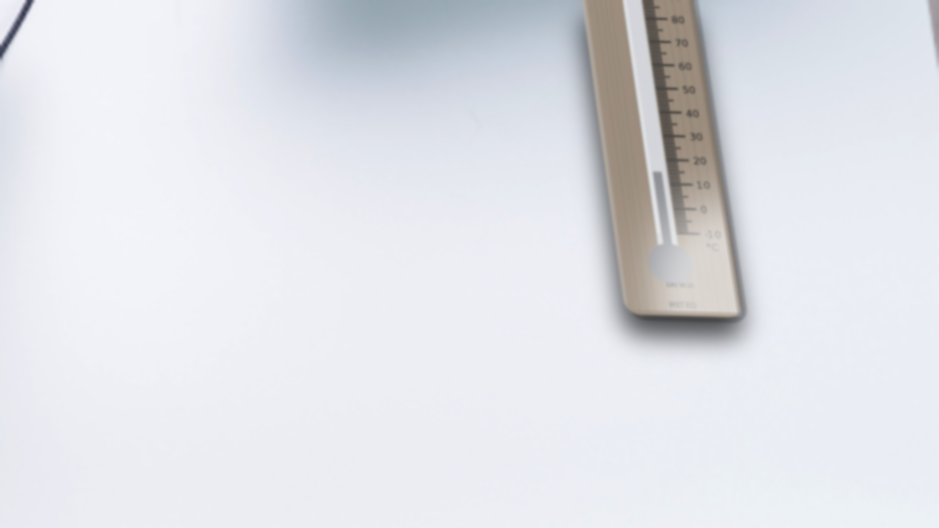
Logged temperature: 15 °C
